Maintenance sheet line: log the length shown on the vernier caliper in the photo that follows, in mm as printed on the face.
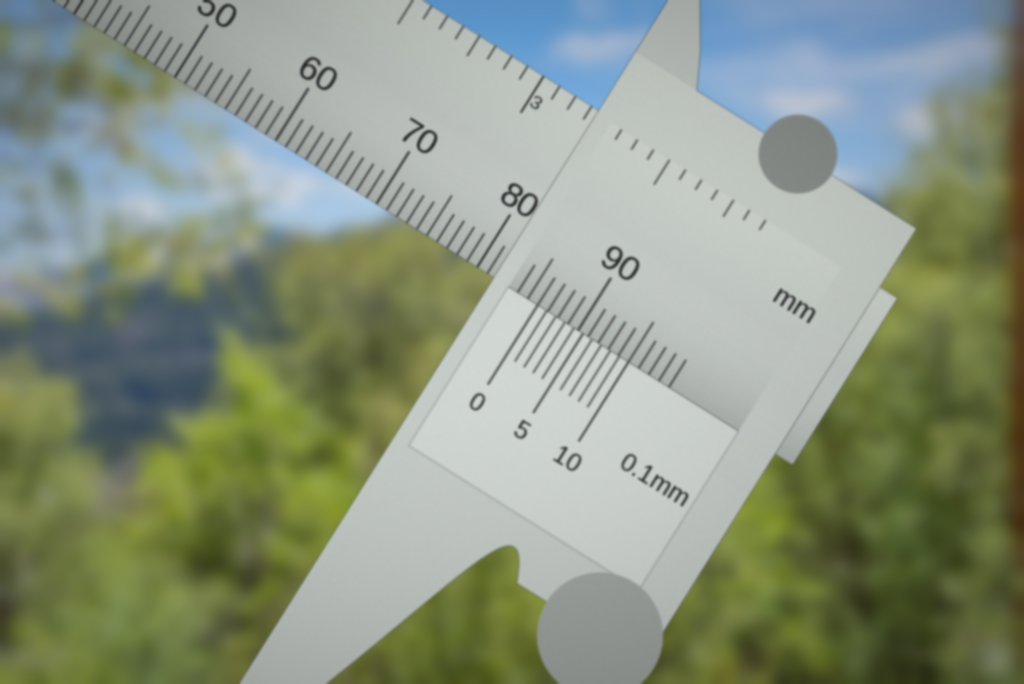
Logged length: 86.0 mm
